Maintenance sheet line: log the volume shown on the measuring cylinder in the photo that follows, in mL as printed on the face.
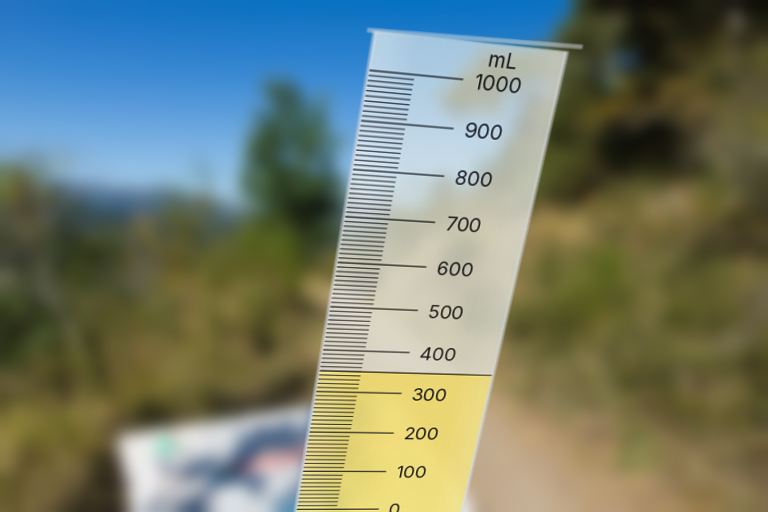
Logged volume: 350 mL
